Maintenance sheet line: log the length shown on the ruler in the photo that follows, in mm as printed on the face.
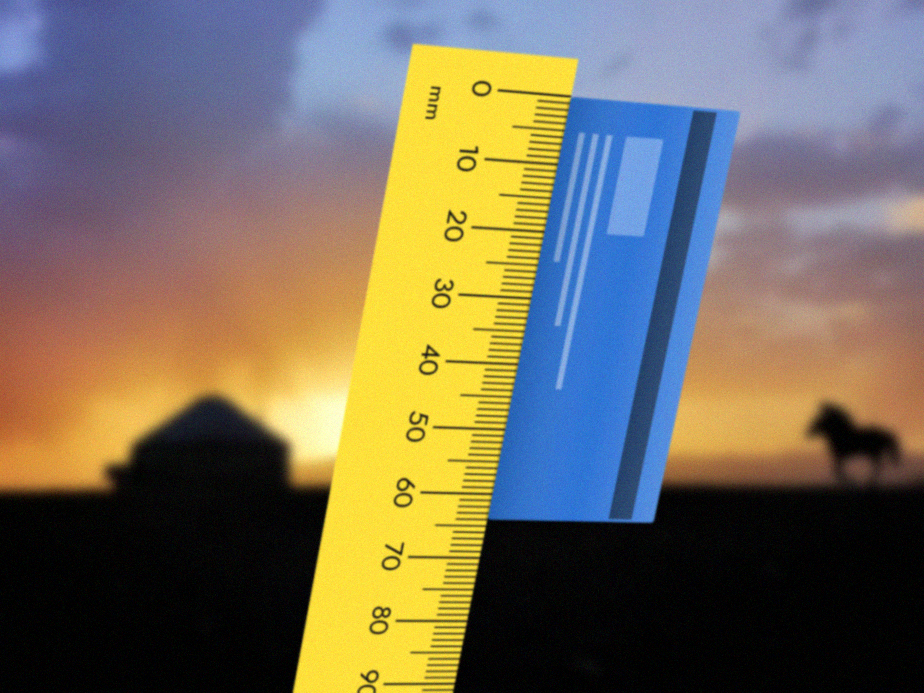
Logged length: 64 mm
